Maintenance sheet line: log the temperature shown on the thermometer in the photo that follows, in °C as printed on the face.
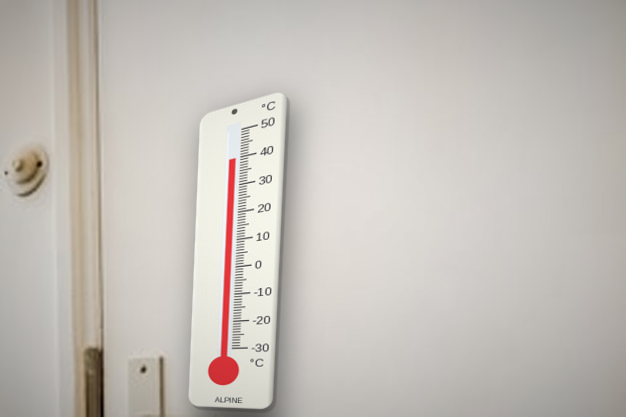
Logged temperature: 40 °C
